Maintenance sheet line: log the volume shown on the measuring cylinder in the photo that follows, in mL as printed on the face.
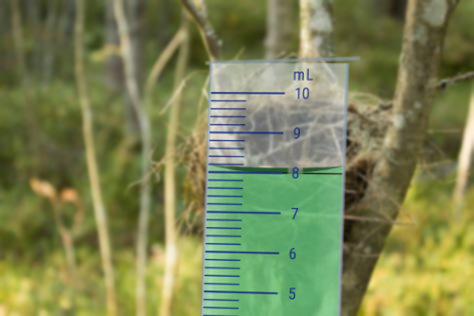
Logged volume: 8 mL
